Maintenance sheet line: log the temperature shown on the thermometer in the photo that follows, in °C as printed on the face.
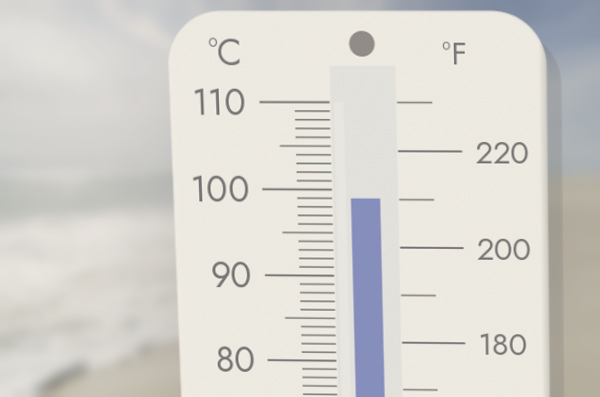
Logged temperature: 99 °C
